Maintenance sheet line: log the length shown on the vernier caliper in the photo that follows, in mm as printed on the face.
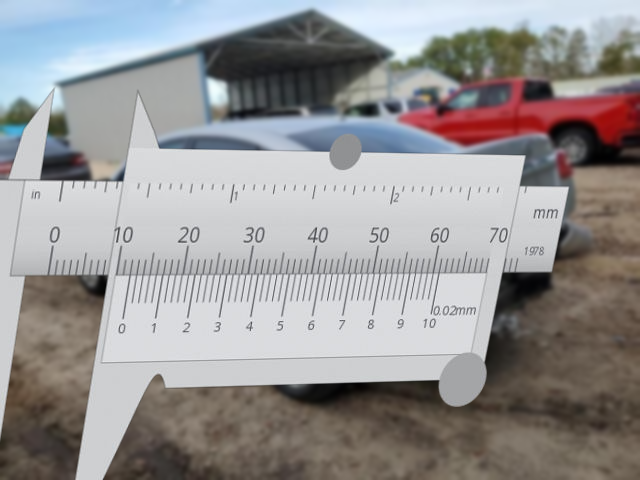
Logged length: 12.0 mm
